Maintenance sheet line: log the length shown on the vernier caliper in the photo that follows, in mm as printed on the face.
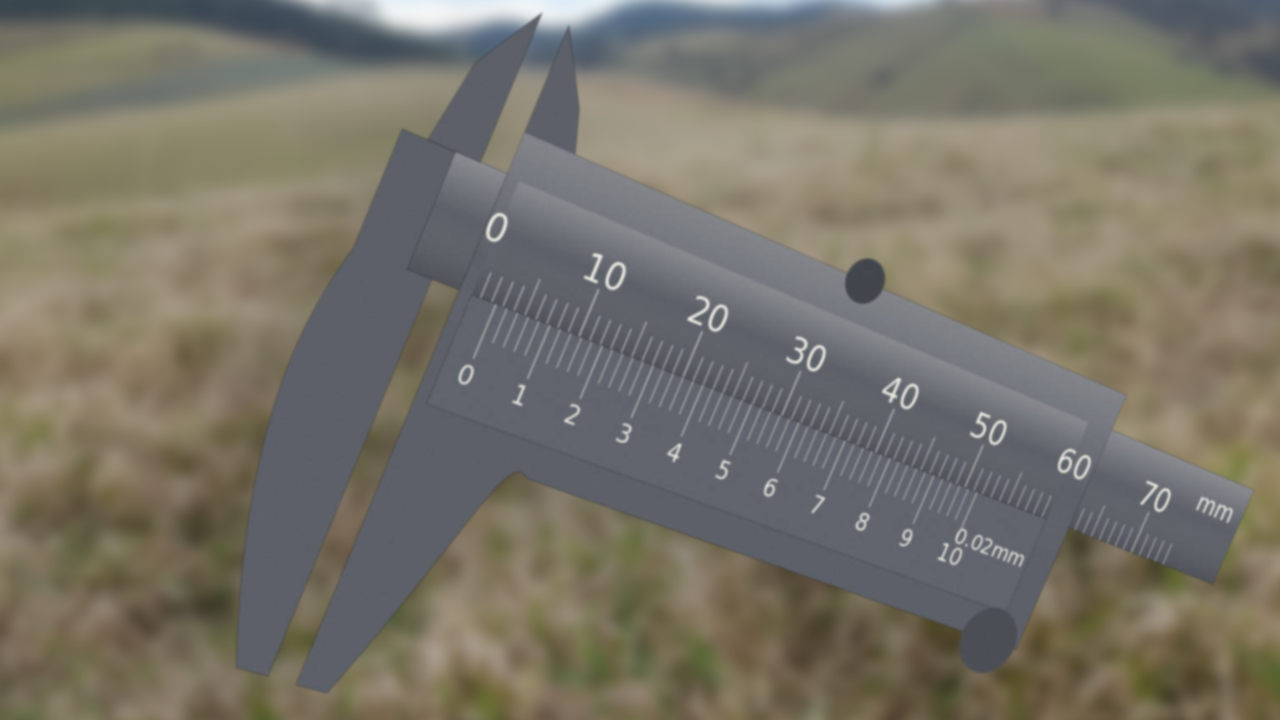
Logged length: 2.4 mm
